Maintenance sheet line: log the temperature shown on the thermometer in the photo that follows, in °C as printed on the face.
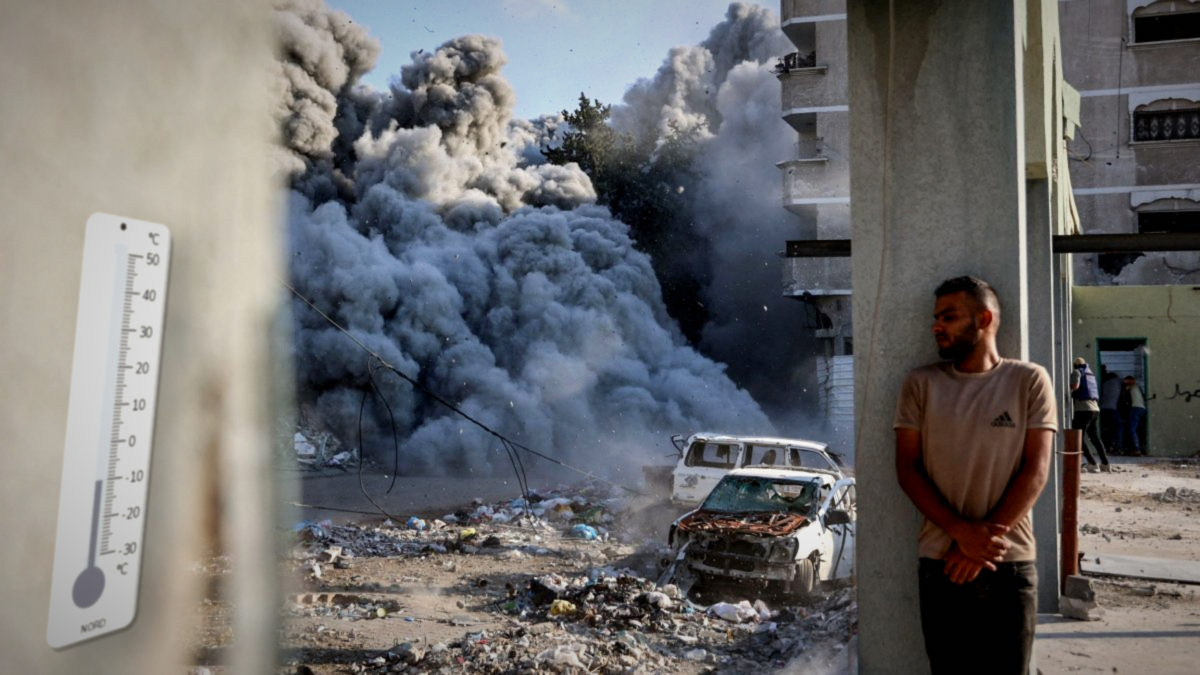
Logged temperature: -10 °C
